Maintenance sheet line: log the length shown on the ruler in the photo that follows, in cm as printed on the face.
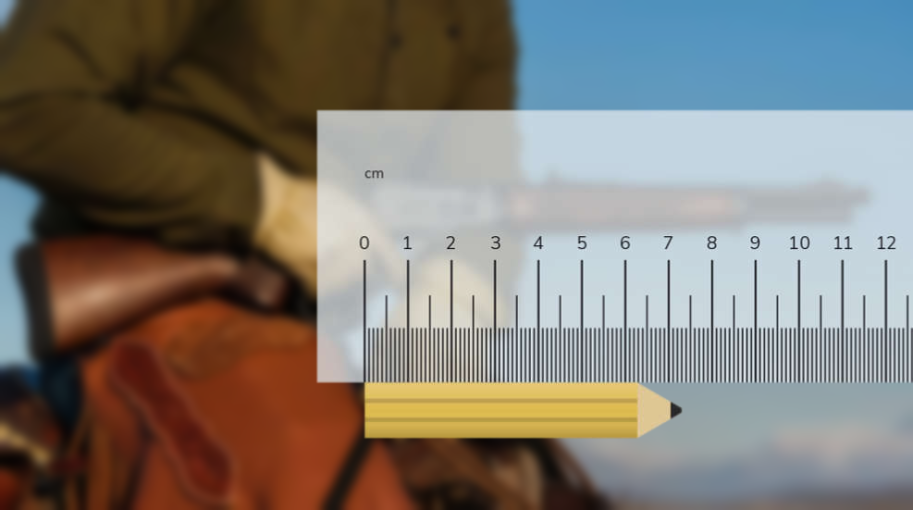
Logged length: 7.3 cm
